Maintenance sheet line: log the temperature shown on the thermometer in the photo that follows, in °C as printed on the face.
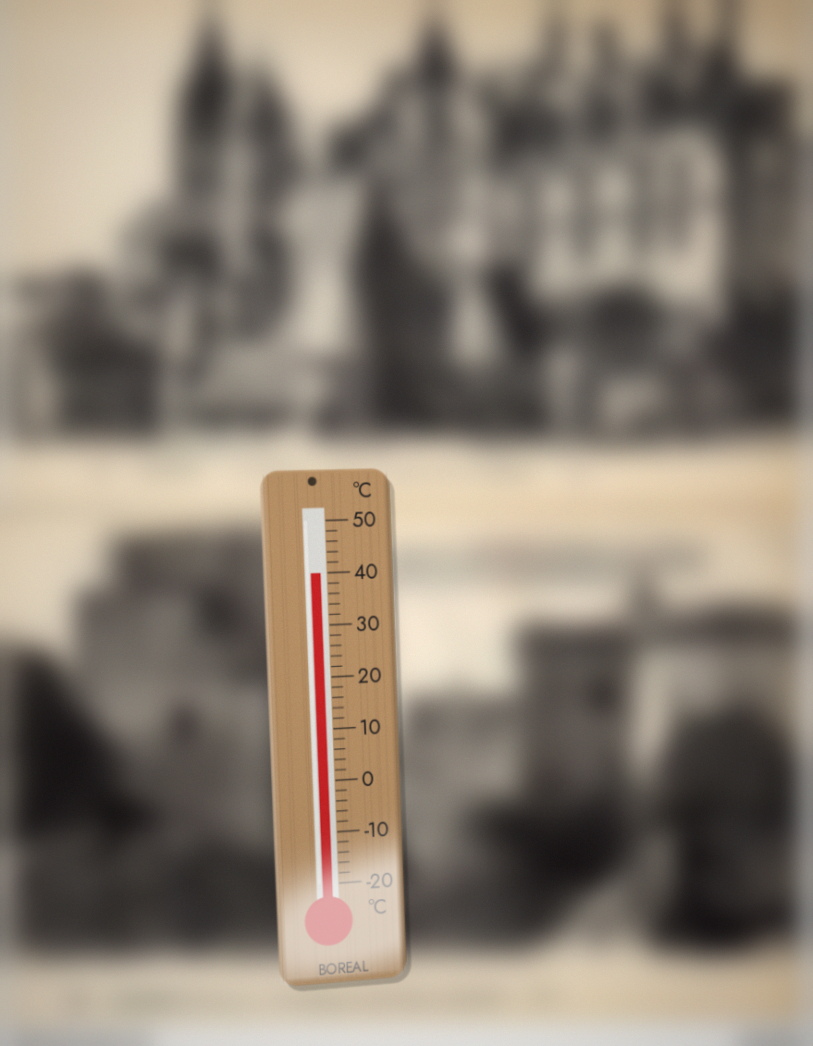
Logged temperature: 40 °C
